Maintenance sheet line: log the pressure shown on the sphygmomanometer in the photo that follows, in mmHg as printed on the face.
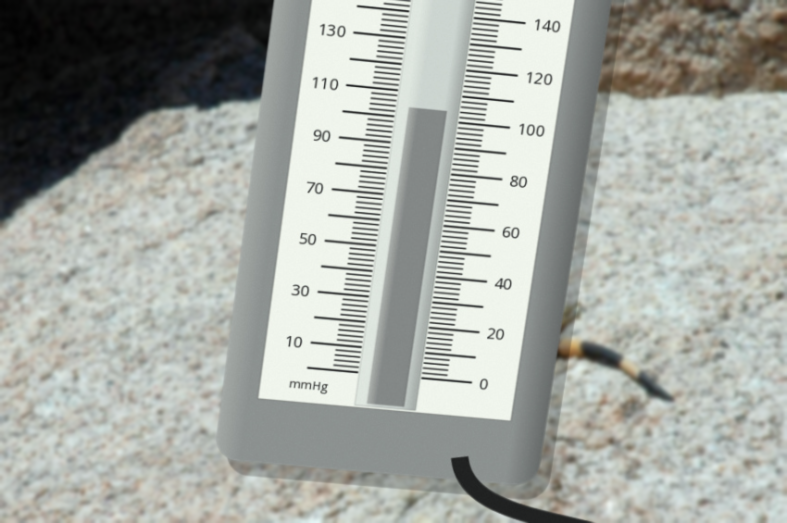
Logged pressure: 104 mmHg
